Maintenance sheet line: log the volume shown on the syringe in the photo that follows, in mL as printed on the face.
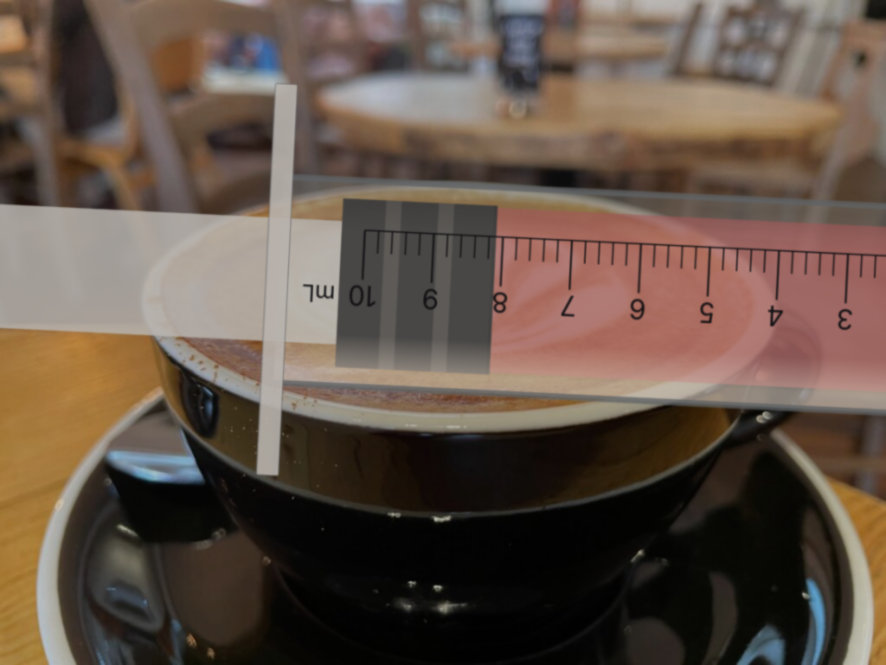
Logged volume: 8.1 mL
